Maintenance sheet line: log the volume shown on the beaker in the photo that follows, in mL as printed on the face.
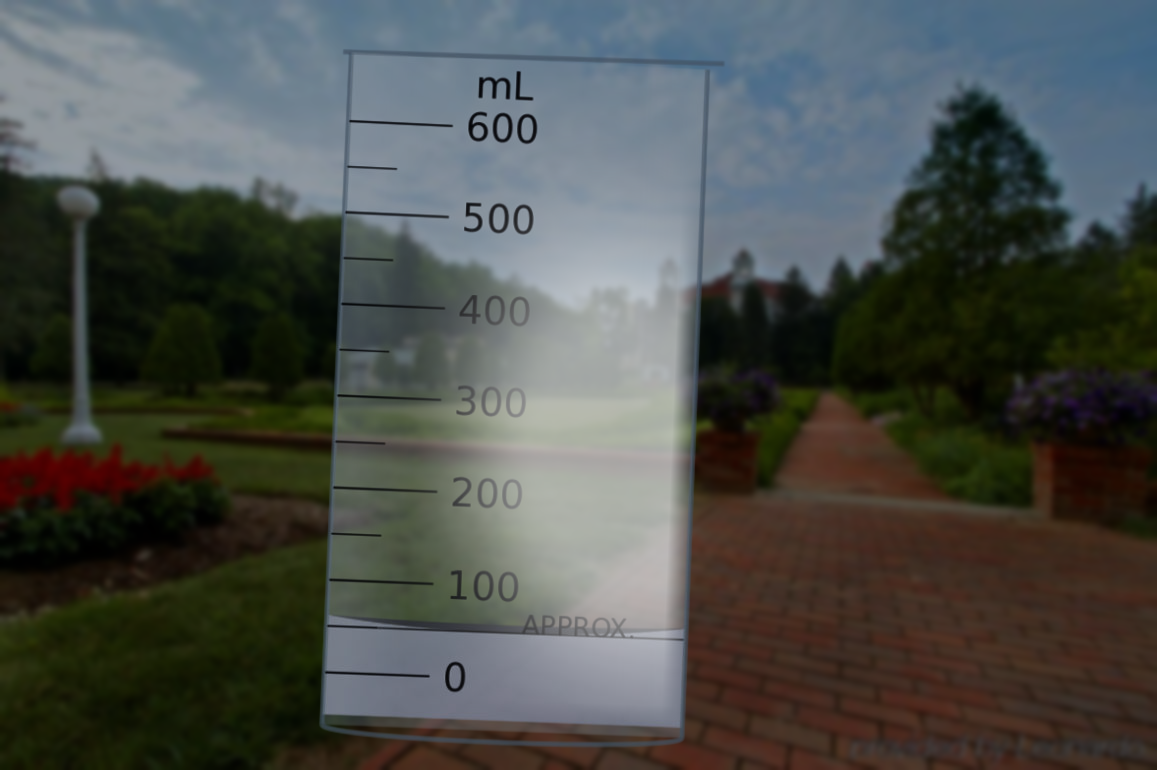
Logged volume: 50 mL
